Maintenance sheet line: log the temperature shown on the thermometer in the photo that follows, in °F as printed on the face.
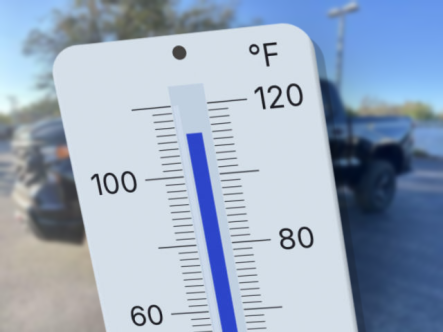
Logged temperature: 112 °F
